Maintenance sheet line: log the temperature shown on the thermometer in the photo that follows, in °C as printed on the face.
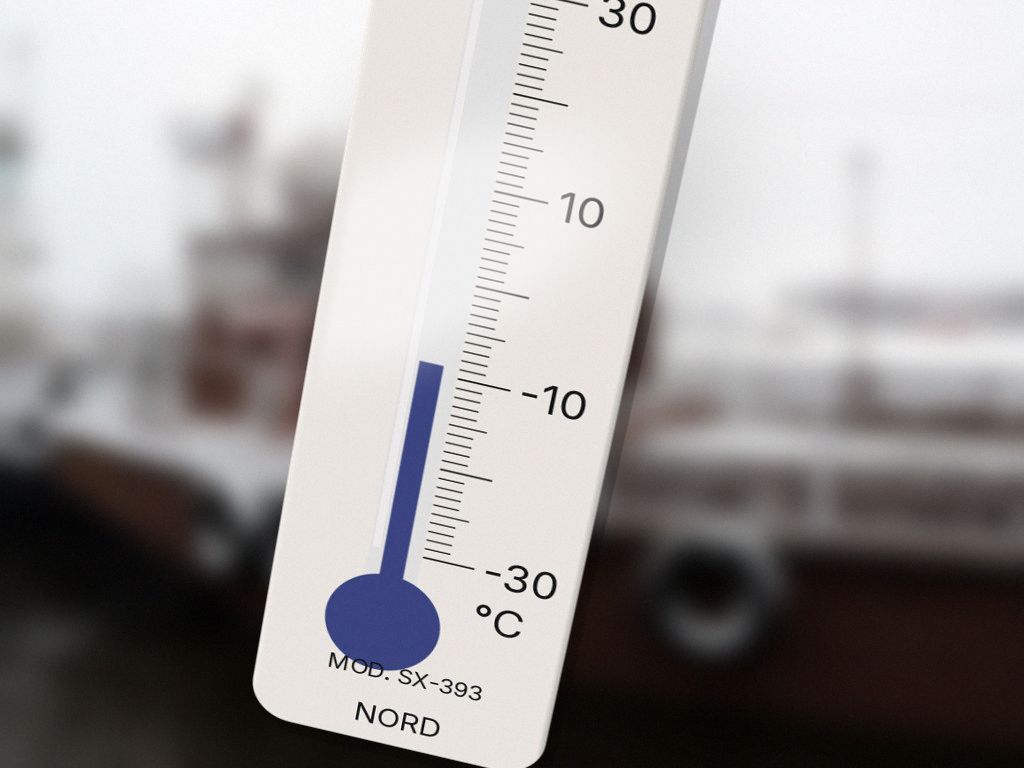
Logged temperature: -9 °C
